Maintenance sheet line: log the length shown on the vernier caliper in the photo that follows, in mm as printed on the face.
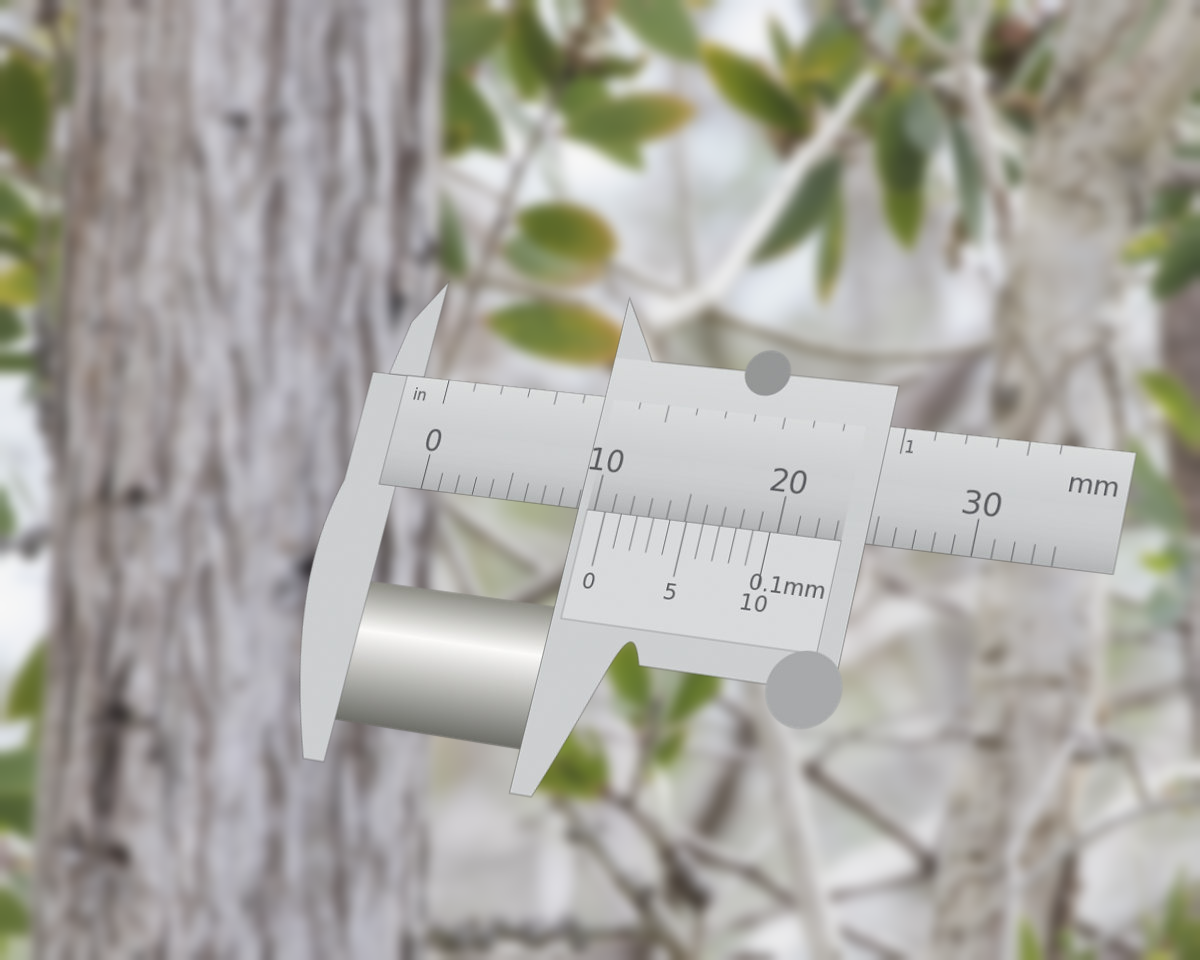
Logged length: 10.6 mm
